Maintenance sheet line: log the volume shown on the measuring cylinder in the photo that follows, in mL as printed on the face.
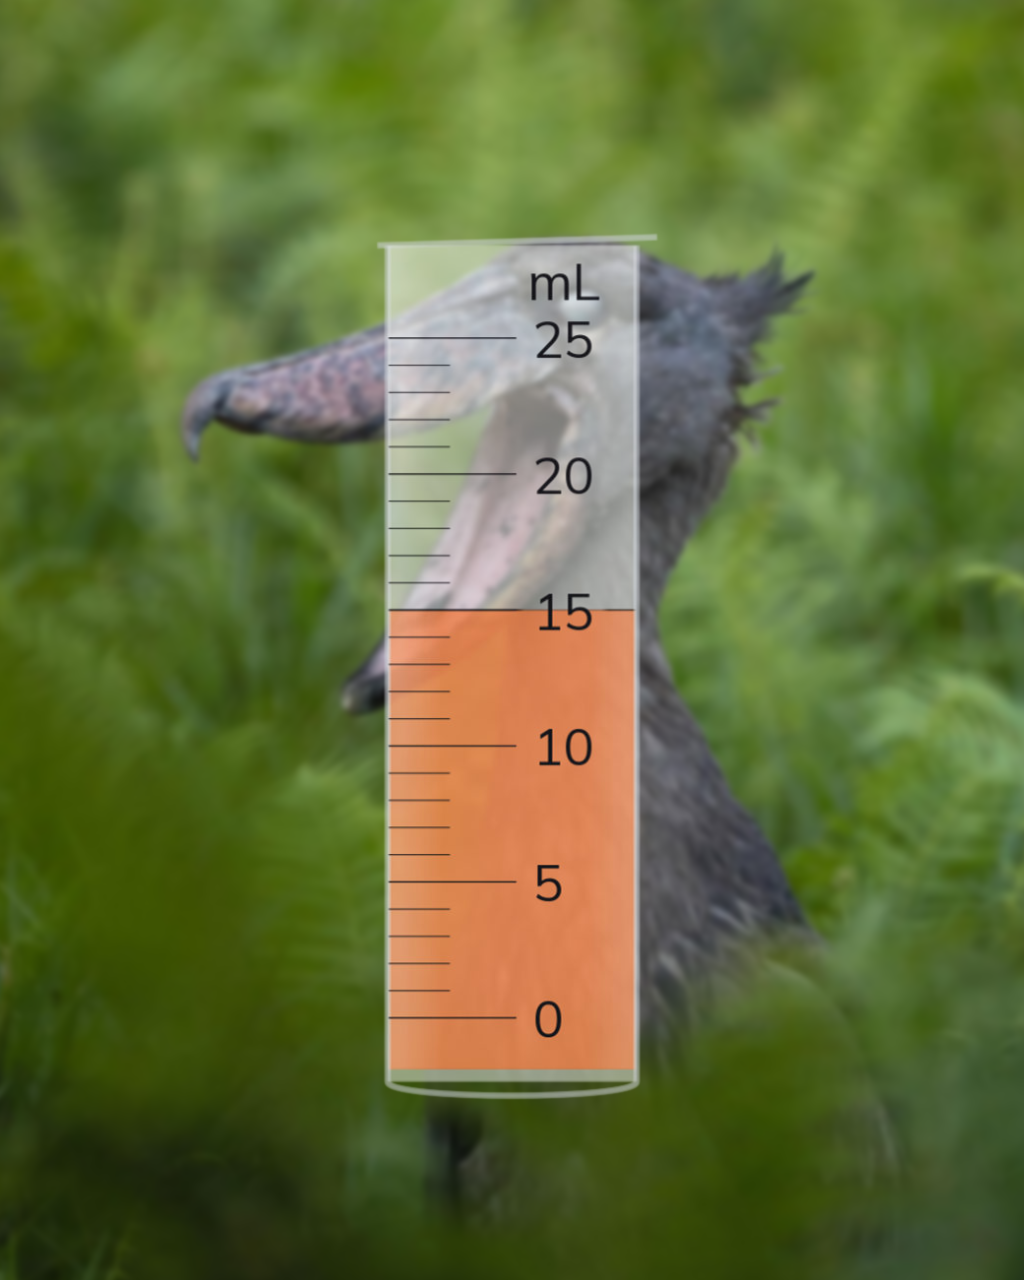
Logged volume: 15 mL
